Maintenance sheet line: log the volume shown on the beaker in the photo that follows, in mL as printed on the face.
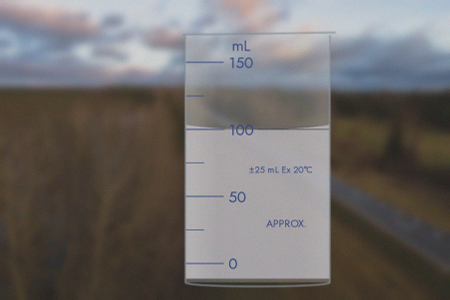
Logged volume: 100 mL
